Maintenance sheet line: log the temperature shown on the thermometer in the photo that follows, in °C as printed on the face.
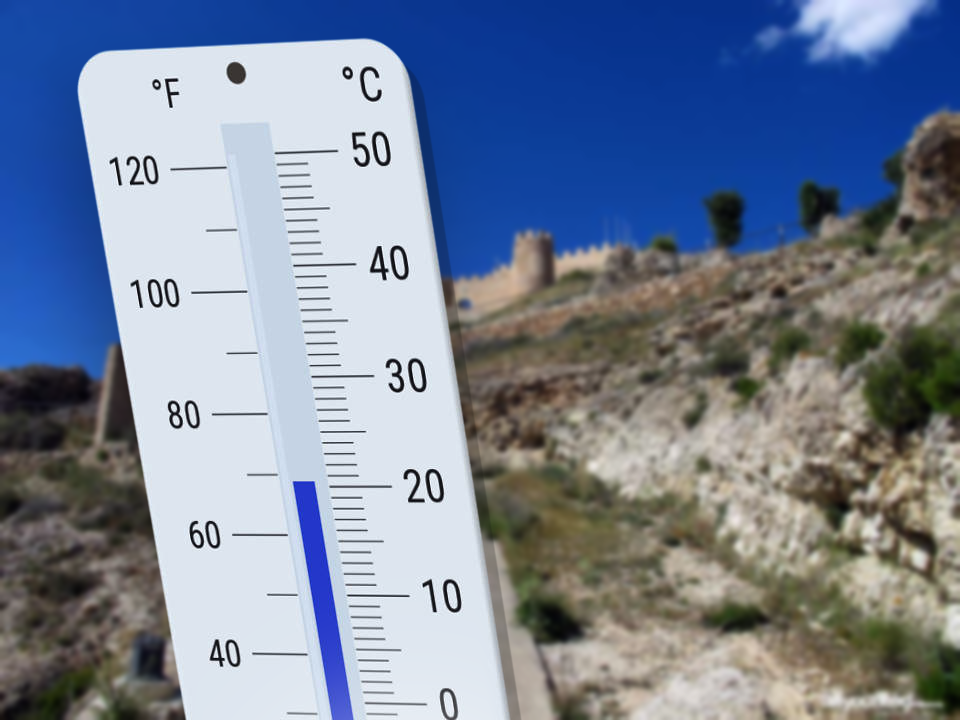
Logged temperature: 20.5 °C
